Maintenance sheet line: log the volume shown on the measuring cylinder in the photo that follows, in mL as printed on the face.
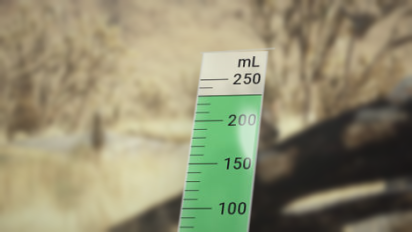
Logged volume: 230 mL
